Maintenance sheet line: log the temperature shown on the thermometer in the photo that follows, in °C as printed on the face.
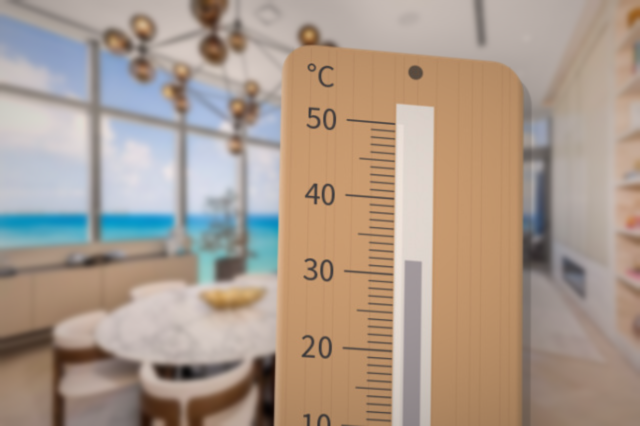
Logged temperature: 32 °C
